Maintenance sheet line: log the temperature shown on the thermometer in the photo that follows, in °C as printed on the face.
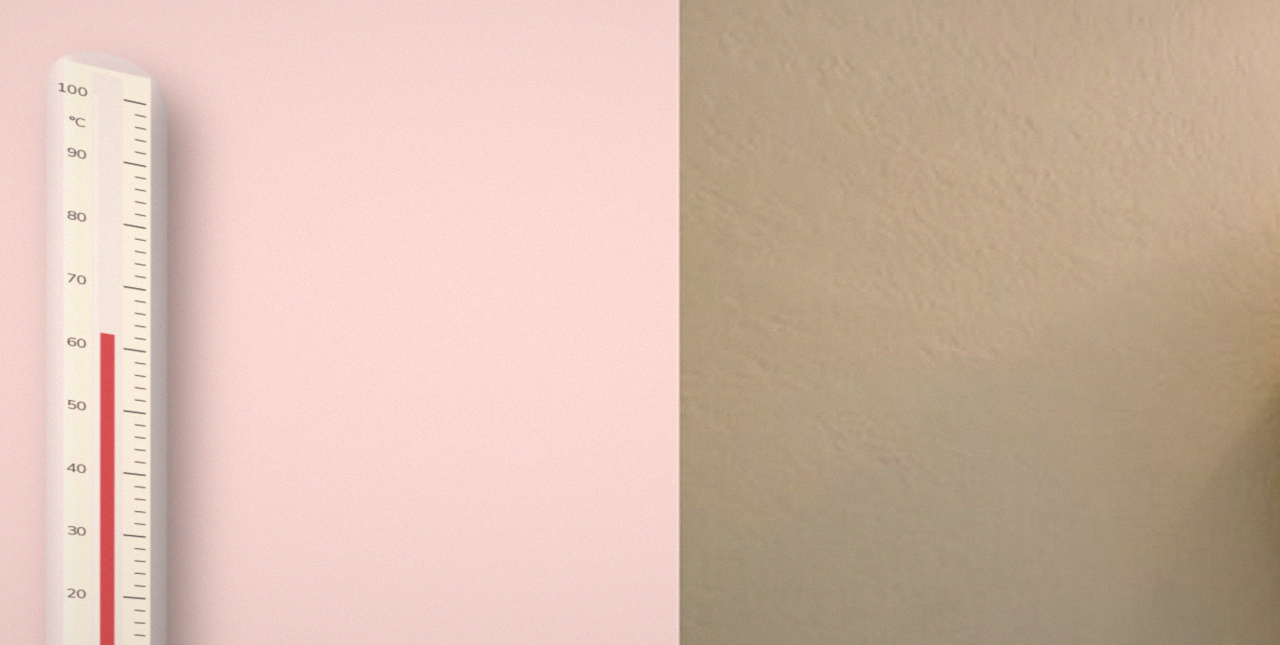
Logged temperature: 62 °C
